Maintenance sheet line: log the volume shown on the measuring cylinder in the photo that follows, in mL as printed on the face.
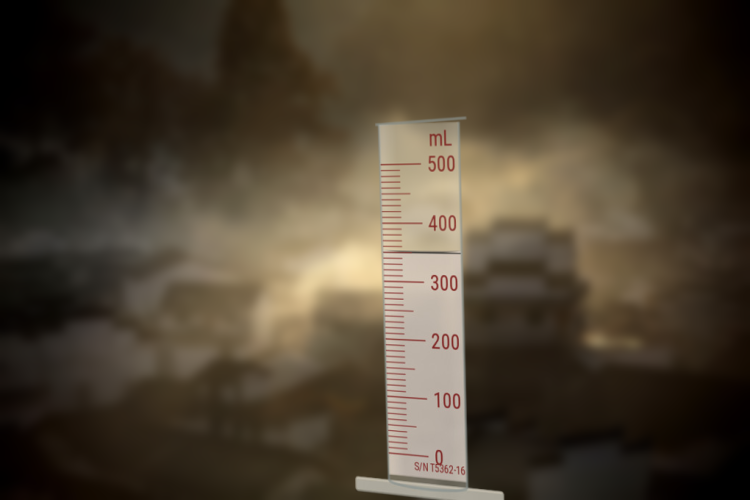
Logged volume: 350 mL
